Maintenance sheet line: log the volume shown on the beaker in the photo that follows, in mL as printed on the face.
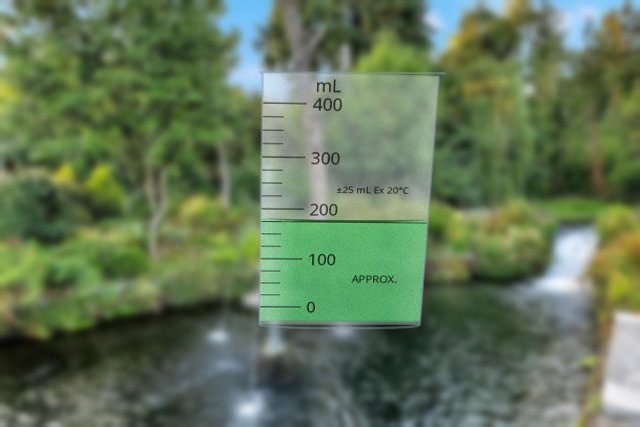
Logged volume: 175 mL
